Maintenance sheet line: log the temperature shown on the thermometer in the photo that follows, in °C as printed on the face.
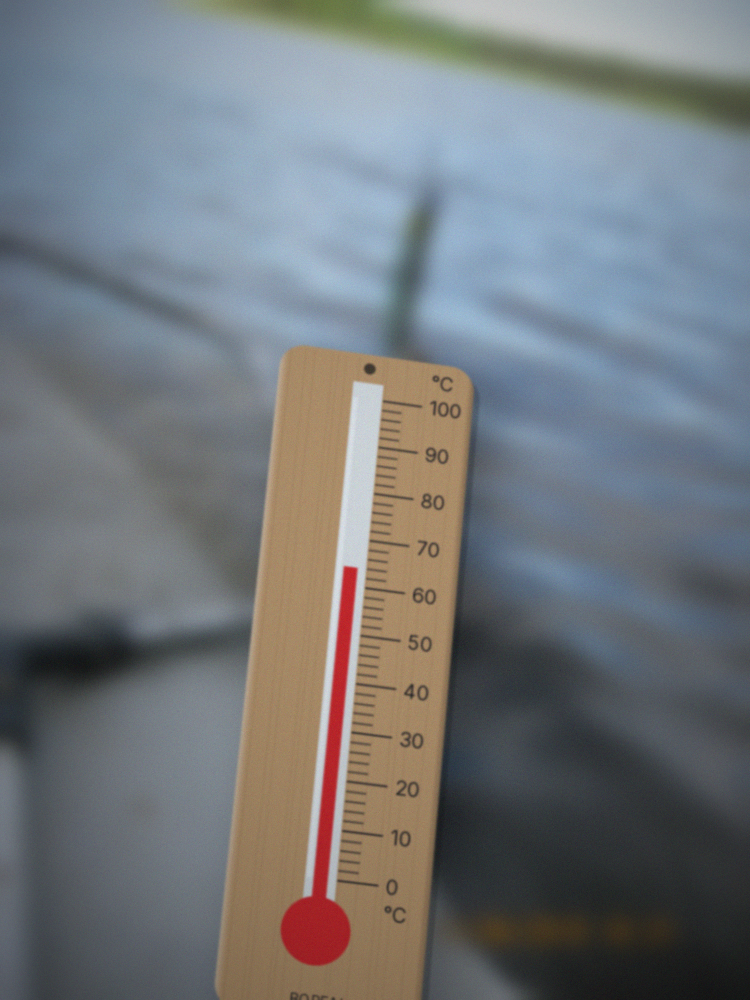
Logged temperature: 64 °C
